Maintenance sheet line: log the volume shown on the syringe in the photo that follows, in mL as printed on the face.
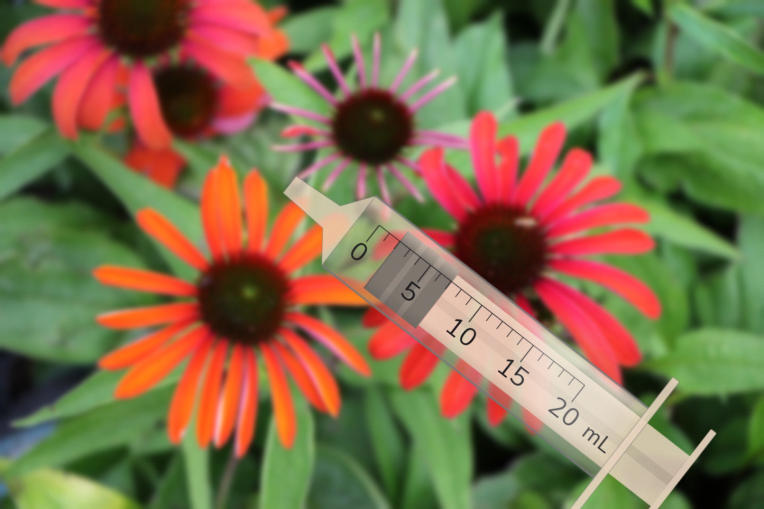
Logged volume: 2 mL
